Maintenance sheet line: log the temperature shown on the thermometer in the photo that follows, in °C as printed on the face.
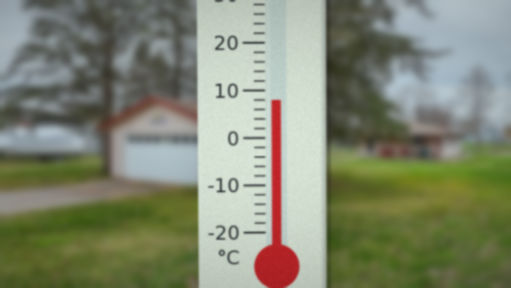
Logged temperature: 8 °C
